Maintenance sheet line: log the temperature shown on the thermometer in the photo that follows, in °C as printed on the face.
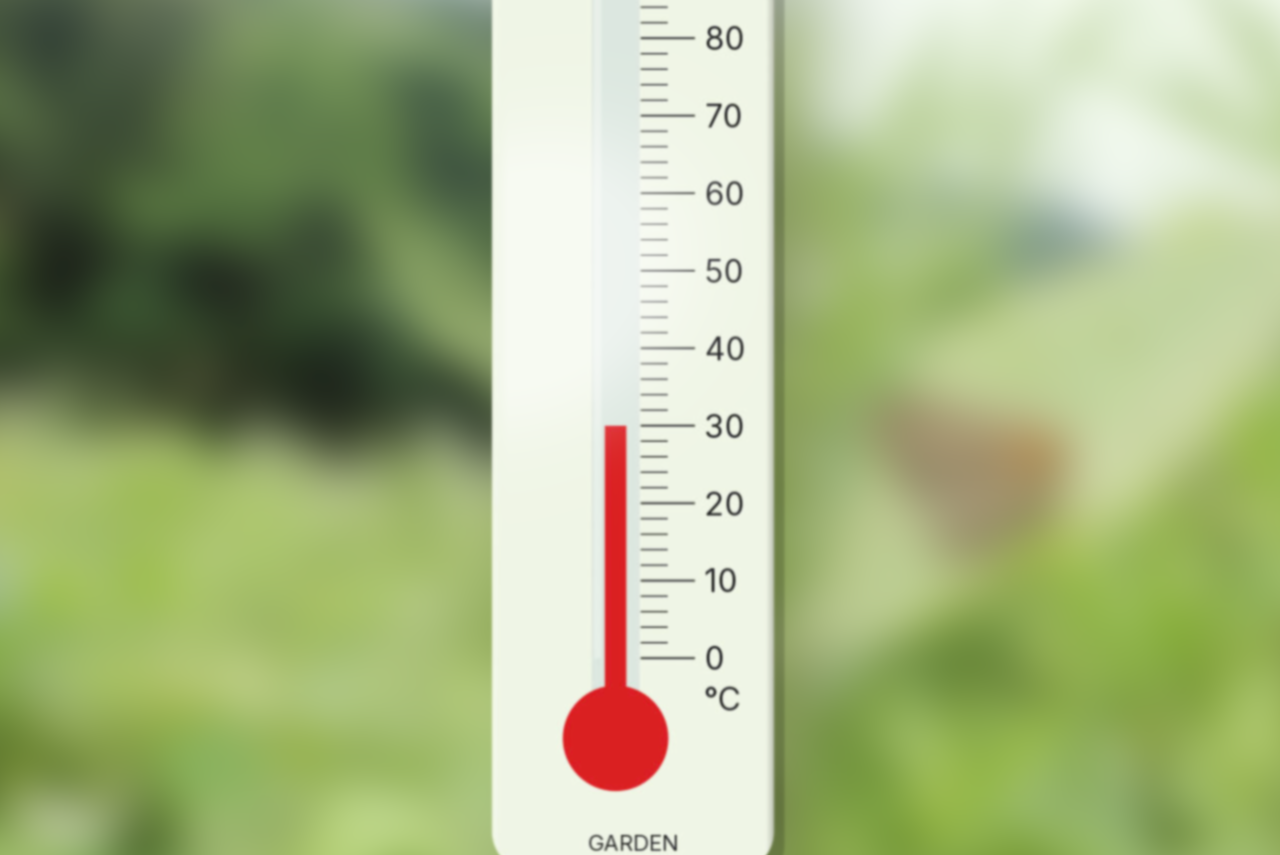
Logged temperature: 30 °C
